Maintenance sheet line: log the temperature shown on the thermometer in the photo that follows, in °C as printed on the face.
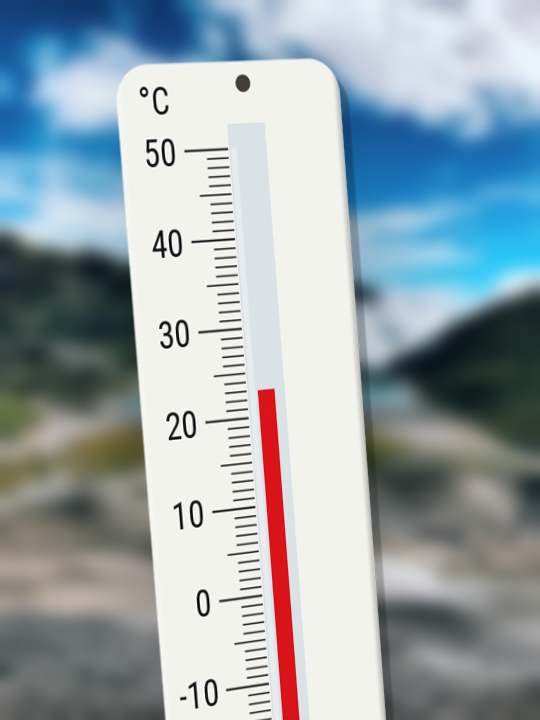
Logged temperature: 23 °C
